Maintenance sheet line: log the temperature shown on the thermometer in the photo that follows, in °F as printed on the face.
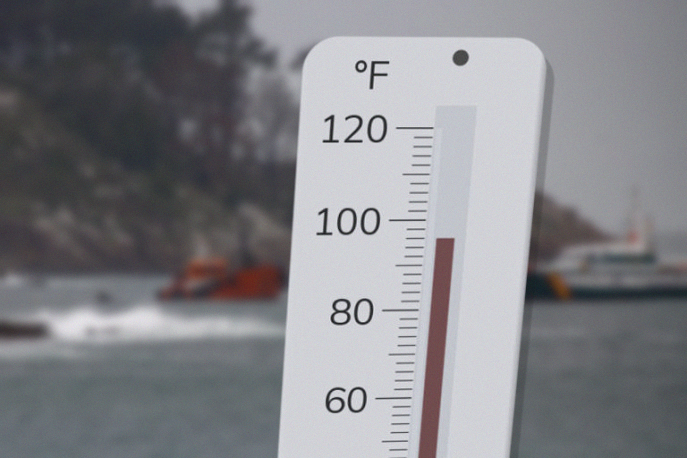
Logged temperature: 96 °F
